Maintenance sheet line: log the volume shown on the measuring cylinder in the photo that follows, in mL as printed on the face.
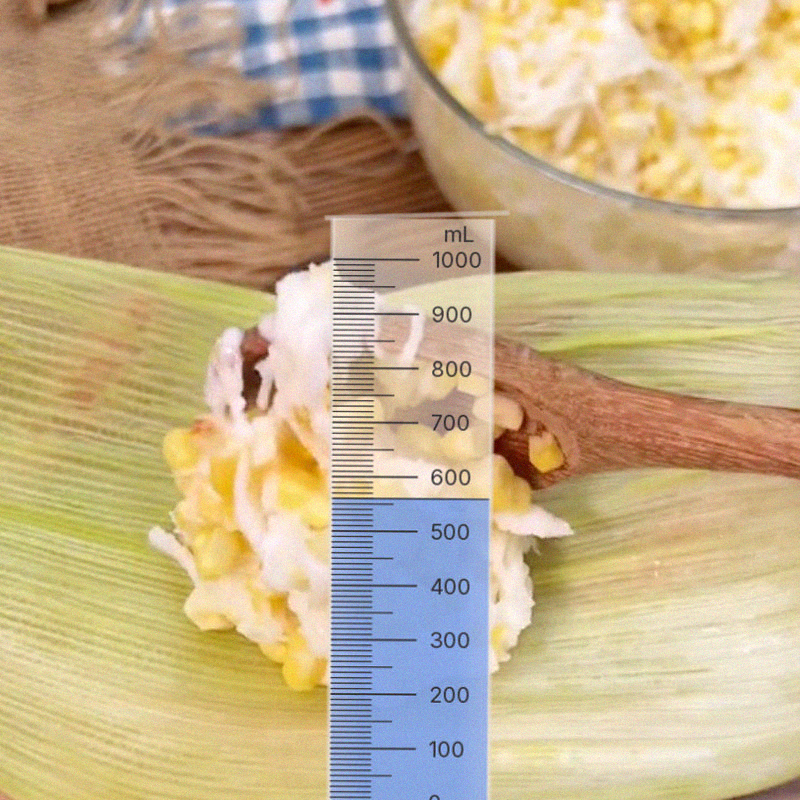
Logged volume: 560 mL
